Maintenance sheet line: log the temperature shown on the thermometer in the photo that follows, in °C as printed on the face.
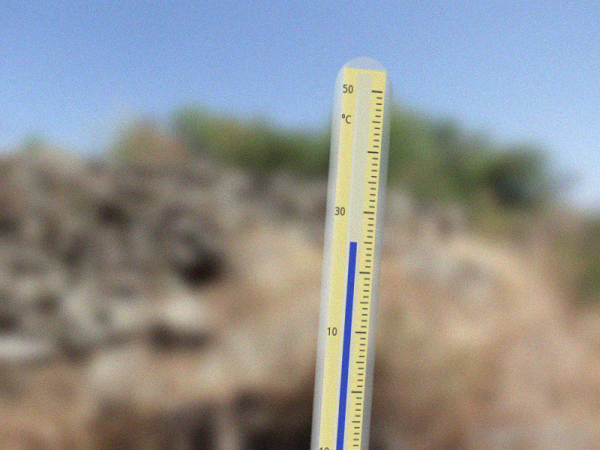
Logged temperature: 25 °C
